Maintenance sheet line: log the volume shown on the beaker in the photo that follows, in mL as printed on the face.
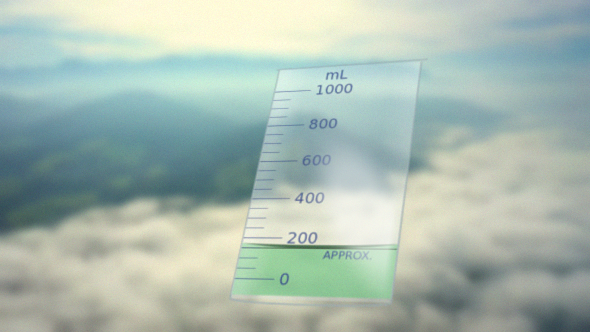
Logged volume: 150 mL
